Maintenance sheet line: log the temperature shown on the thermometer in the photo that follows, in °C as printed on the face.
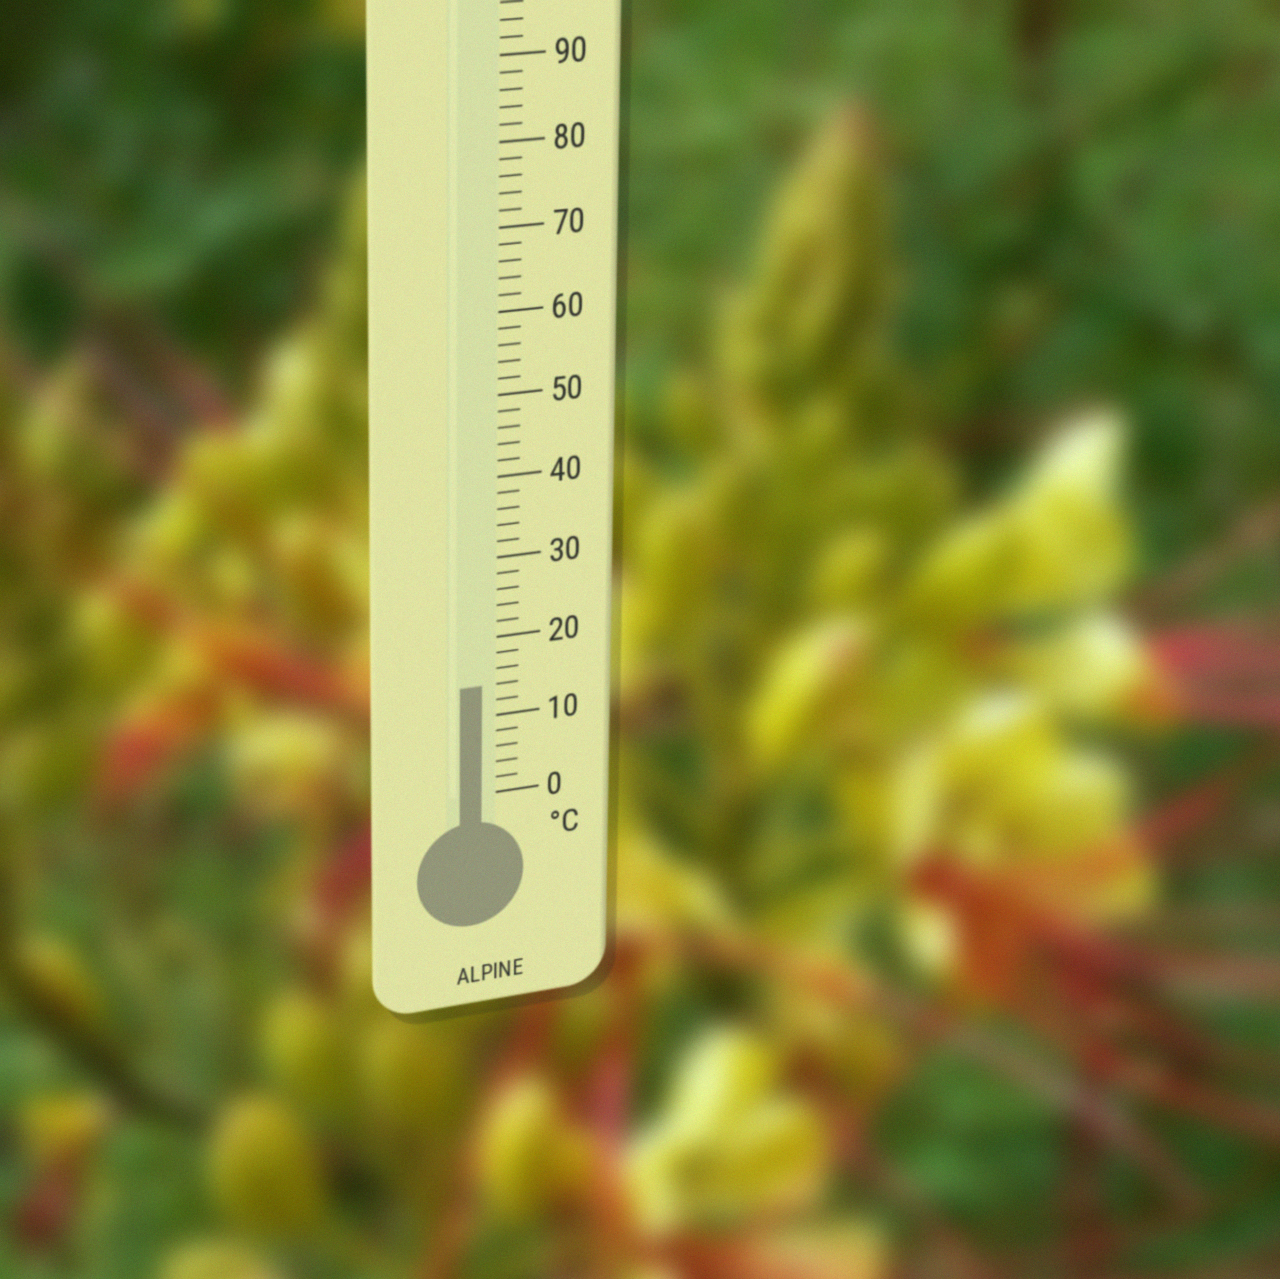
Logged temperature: 14 °C
